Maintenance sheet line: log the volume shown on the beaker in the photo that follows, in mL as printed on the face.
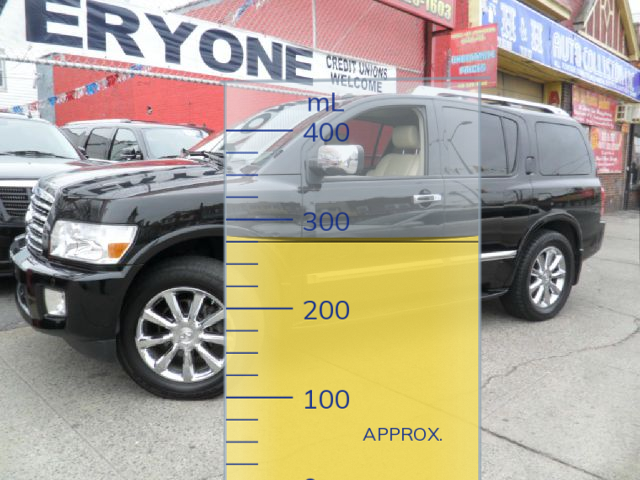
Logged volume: 275 mL
